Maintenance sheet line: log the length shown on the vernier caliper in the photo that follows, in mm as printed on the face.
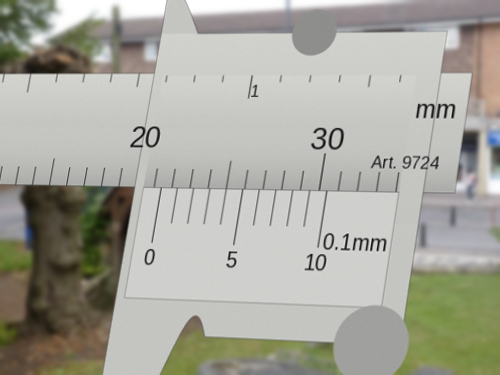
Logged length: 21.4 mm
